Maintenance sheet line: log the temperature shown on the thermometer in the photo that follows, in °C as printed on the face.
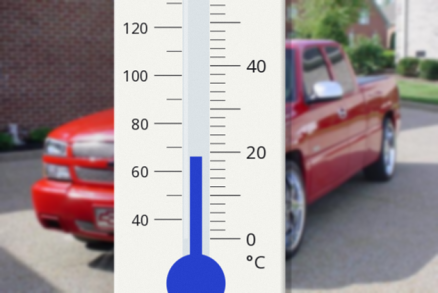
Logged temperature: 19 °C
